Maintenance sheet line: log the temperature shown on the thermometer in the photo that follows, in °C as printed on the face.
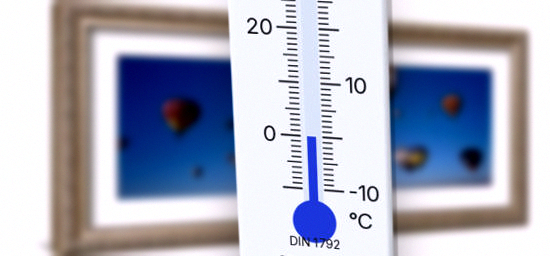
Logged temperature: 0 °C
